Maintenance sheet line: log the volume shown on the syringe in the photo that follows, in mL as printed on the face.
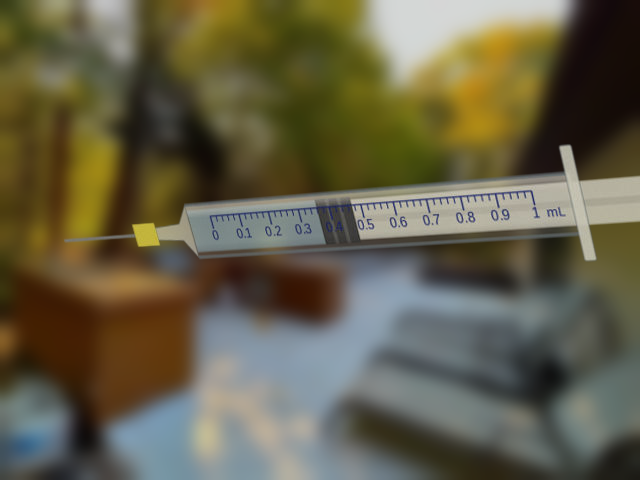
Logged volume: 0.36 mL
